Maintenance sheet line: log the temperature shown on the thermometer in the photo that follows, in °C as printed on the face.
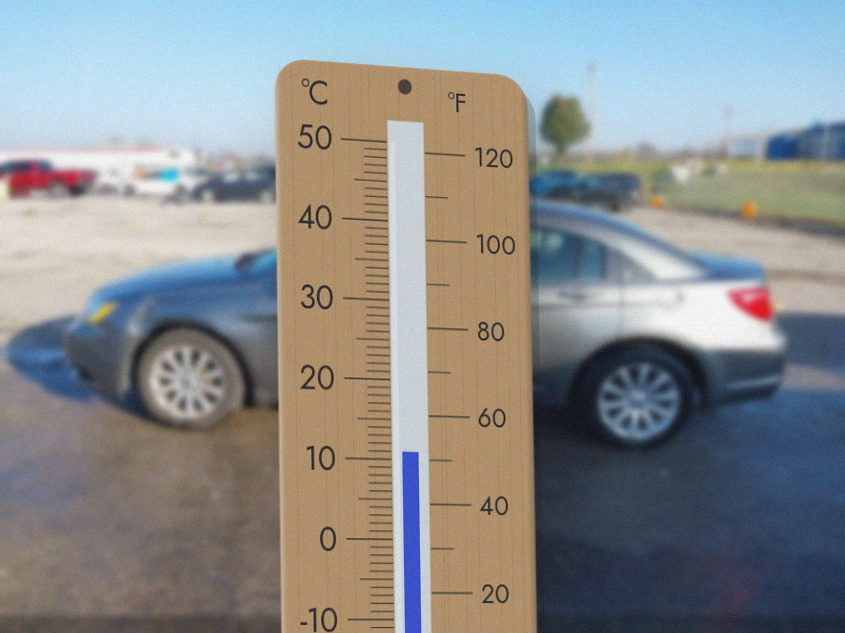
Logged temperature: 11 °C
